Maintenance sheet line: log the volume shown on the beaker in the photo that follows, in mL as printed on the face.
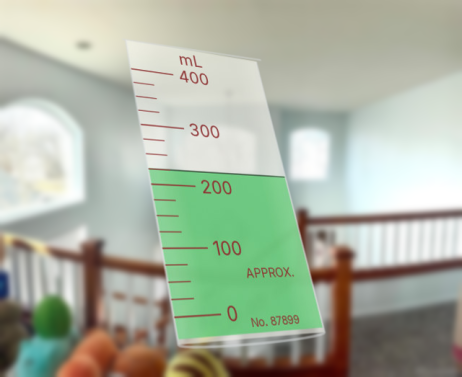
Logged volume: 225 mL
